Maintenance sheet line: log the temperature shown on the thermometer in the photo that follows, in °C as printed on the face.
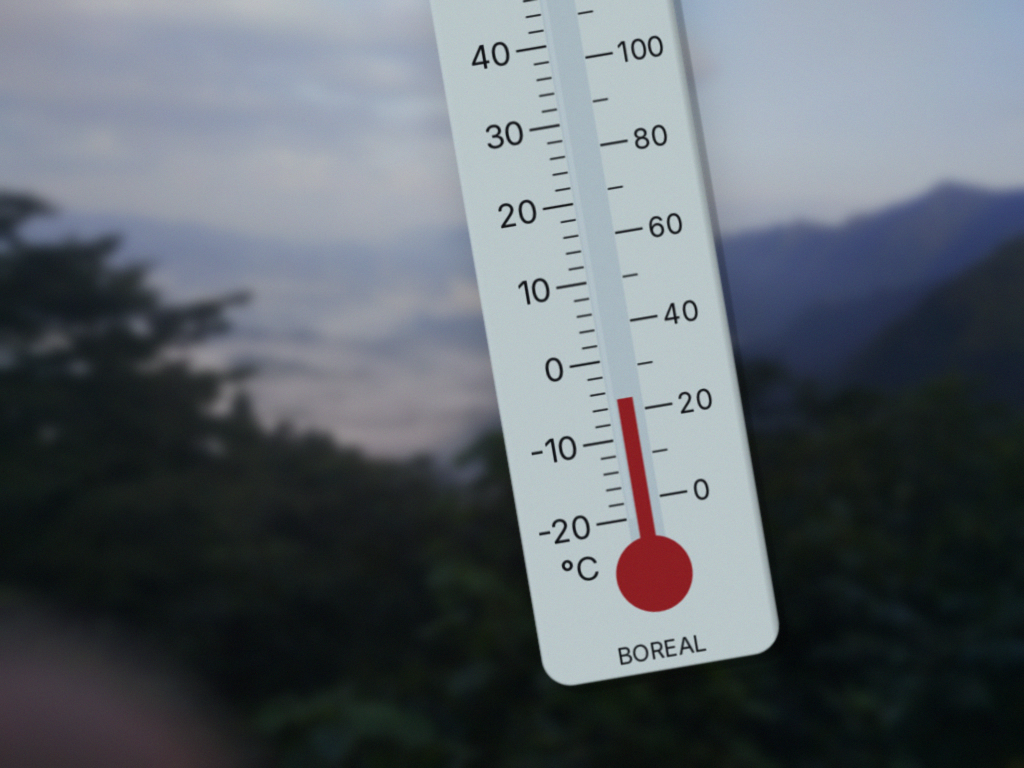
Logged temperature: -5 °C
